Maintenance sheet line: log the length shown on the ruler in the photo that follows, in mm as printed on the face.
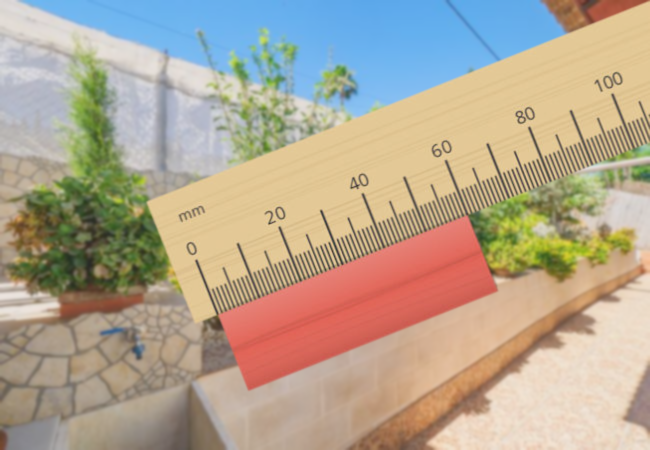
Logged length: 60 mm
